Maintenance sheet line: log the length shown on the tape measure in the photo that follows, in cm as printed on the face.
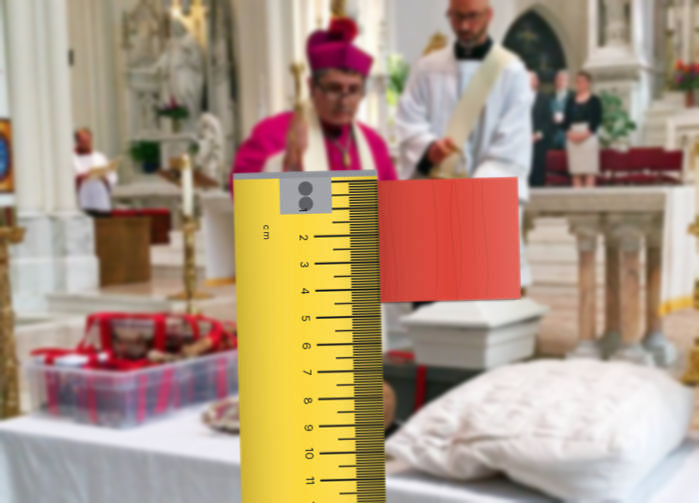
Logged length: 4.5 cm
